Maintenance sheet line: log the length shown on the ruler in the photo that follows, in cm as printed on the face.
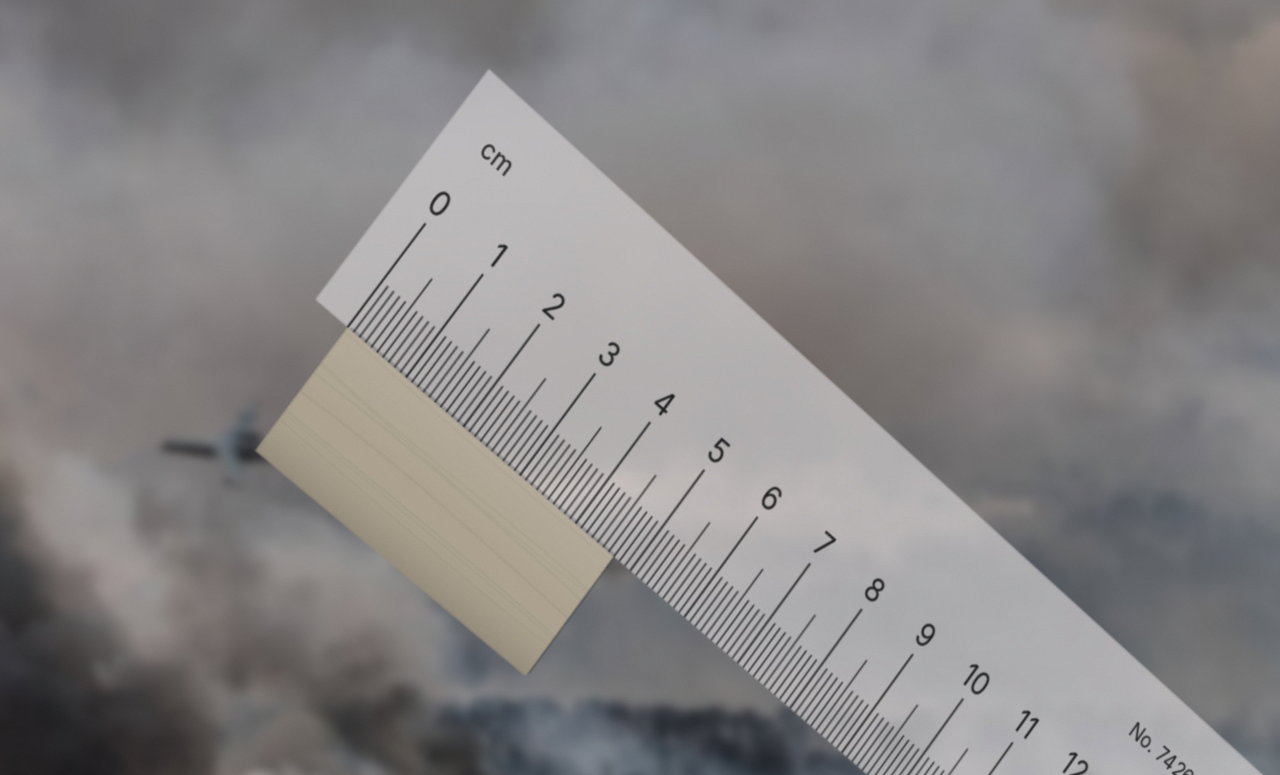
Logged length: 4.7 cm
